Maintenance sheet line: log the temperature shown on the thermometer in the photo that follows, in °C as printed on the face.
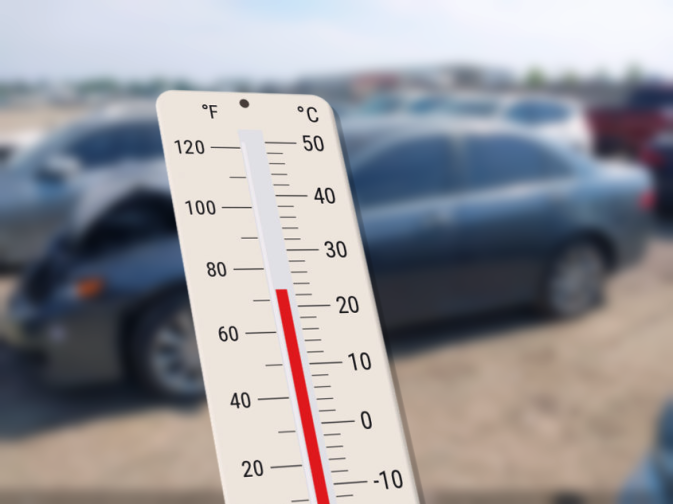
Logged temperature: 23 °C
